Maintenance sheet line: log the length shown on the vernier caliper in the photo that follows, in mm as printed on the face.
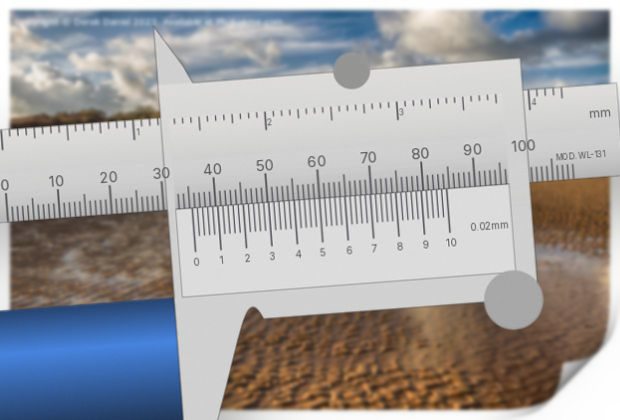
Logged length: 35.5 mm
